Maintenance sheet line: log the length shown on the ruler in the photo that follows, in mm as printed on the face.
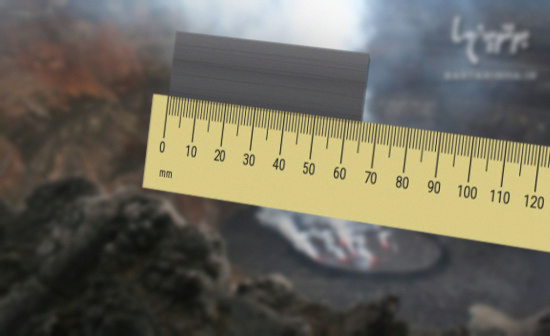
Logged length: 65 mm
